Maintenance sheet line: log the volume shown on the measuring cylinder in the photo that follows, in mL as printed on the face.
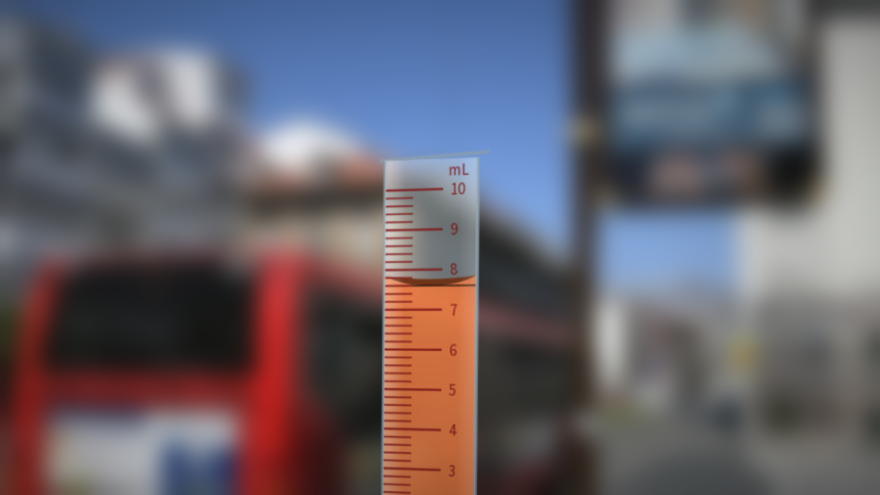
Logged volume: 7.6 mL
